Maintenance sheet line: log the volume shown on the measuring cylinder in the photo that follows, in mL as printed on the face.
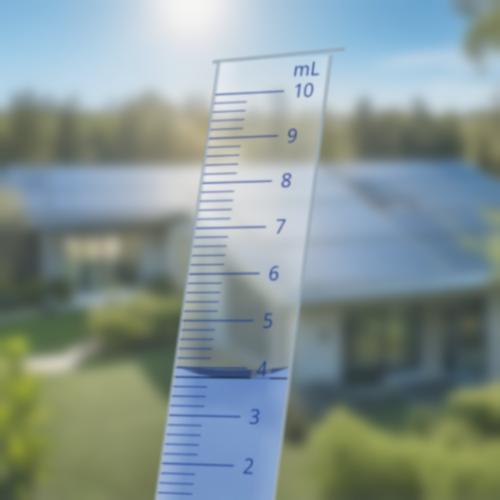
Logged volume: 3.8 mL
